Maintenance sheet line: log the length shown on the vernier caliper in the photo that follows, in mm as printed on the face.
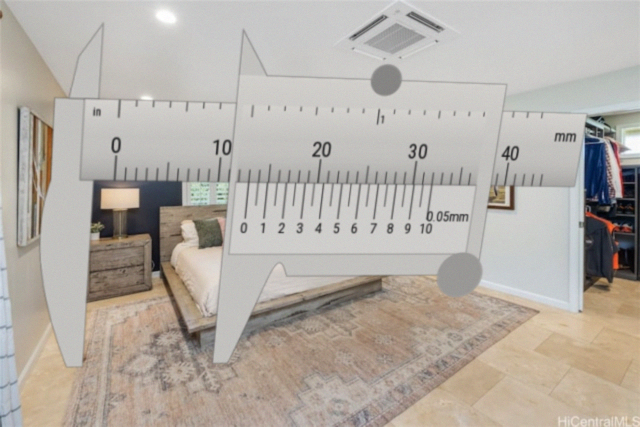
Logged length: 13.0 mm
